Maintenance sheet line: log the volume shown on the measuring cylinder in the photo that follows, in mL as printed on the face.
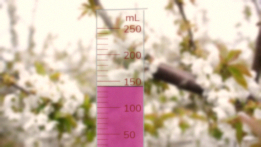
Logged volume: 140 mL
